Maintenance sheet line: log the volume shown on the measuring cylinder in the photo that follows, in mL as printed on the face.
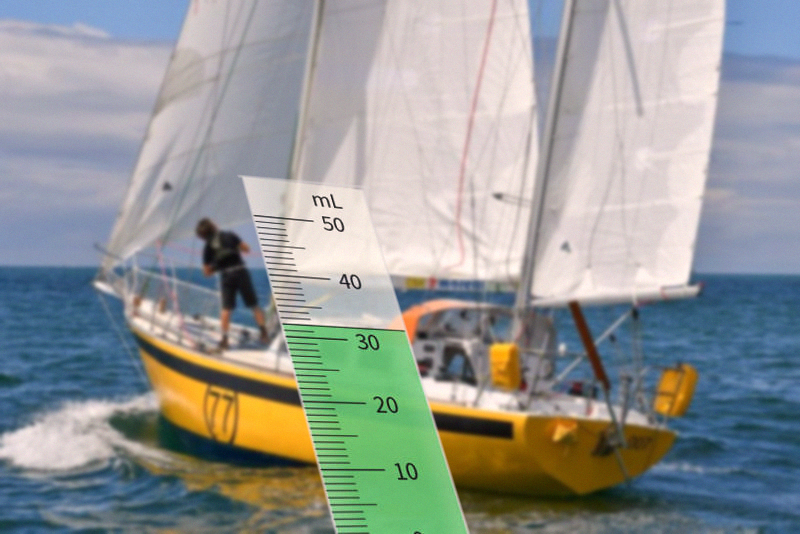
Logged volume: 32 mL
